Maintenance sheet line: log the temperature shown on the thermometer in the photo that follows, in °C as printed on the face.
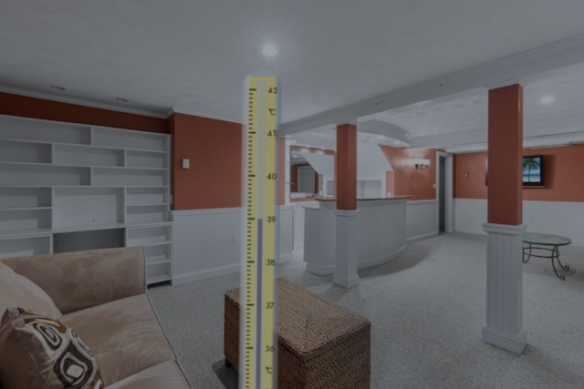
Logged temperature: 39 °C
